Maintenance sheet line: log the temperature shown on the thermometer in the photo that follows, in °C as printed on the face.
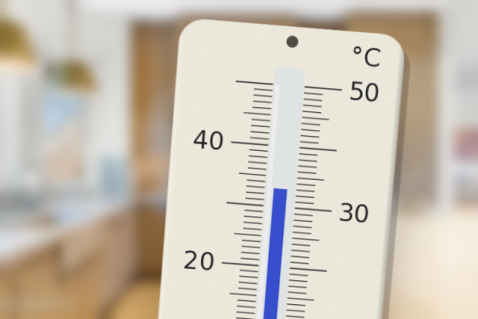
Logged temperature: 33 °C
